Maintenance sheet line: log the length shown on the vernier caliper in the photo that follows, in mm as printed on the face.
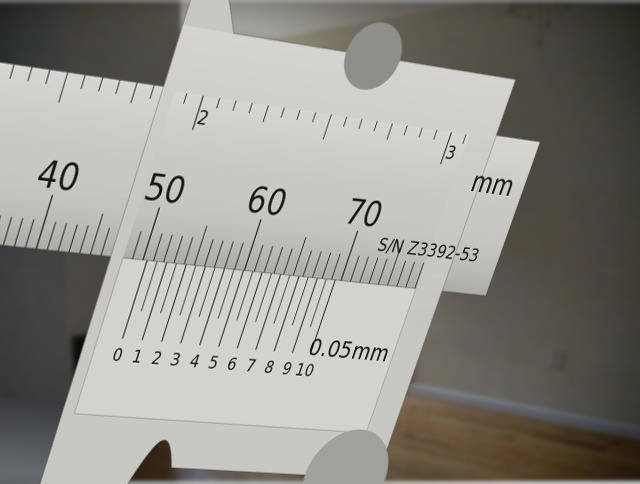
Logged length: 50.4 mm
